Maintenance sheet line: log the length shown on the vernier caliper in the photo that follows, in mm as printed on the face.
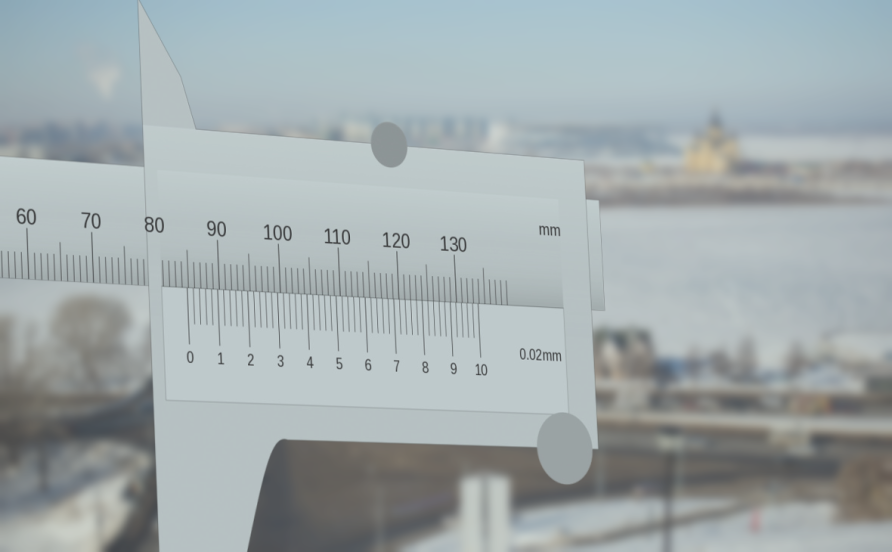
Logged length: 84.8 mm
